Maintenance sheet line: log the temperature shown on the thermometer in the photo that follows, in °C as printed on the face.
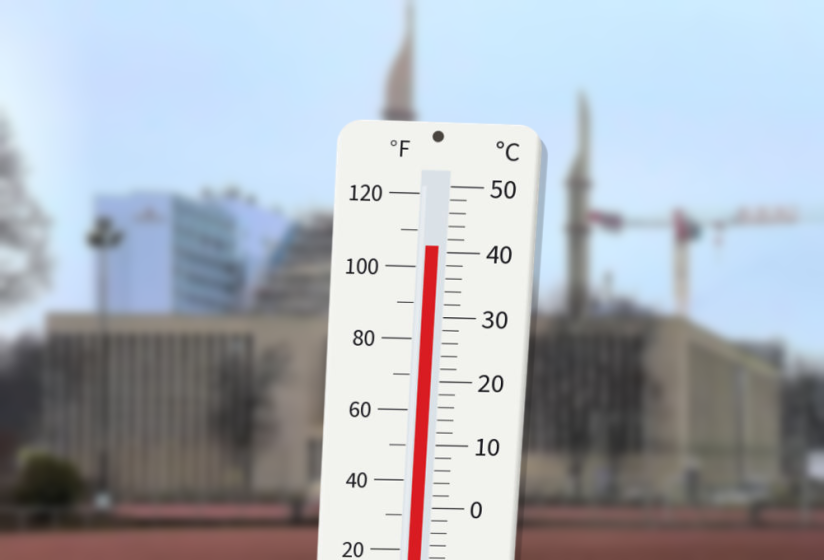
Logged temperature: 41 °C
